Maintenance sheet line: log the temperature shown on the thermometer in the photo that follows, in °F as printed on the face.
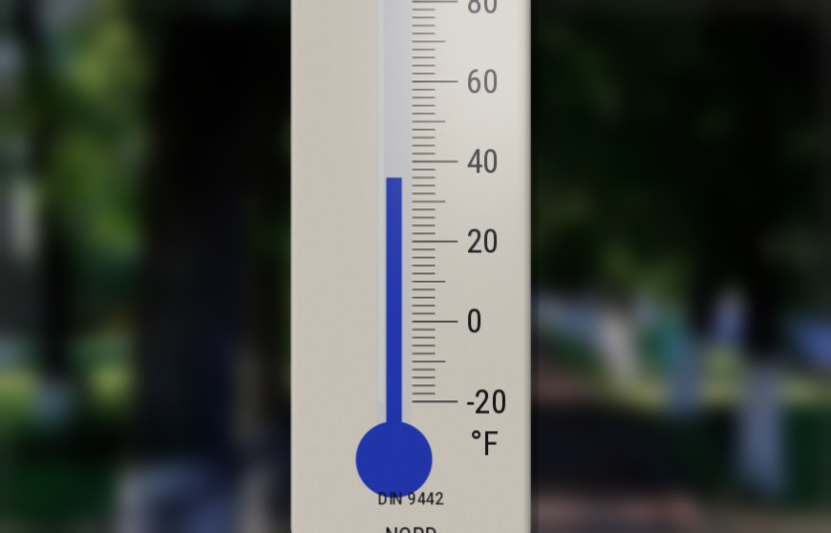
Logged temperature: 36 °F
